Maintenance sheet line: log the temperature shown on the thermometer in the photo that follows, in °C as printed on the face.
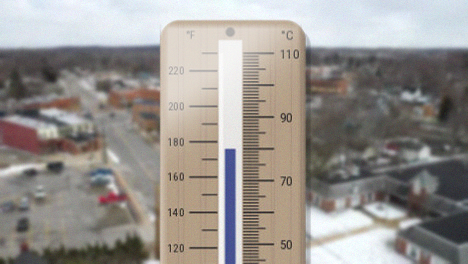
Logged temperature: 80 °C
